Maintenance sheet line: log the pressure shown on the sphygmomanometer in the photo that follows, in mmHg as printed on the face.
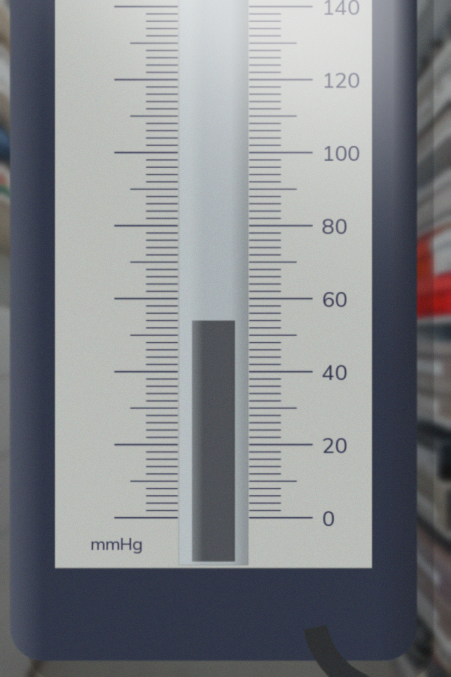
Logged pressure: 54 mmHg
